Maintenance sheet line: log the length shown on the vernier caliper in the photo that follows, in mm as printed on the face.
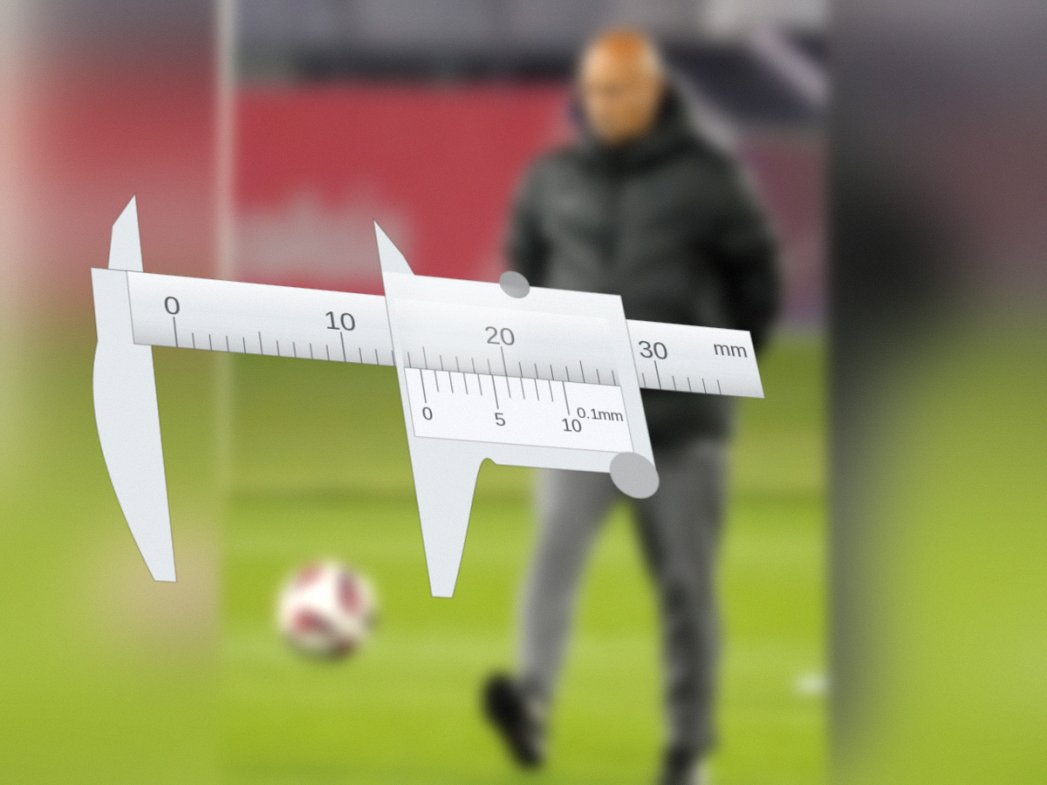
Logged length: 14.6 mm
